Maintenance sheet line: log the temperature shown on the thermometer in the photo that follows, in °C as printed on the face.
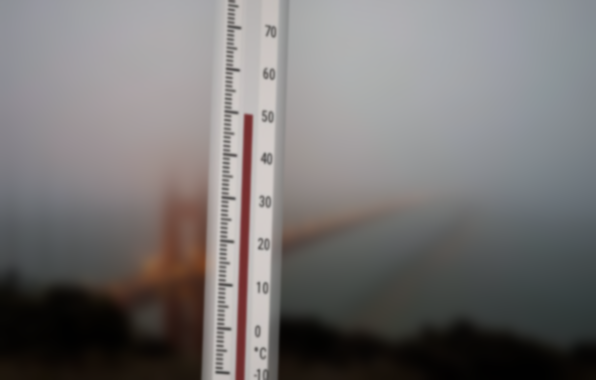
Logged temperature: 50 °C
